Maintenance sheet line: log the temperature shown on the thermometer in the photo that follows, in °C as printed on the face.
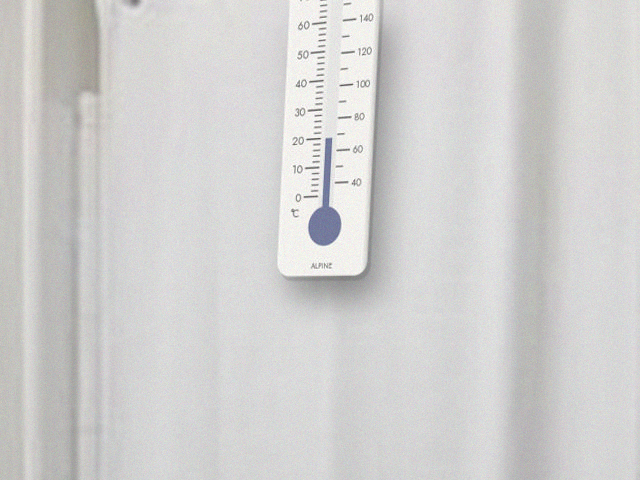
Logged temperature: 20 °C
